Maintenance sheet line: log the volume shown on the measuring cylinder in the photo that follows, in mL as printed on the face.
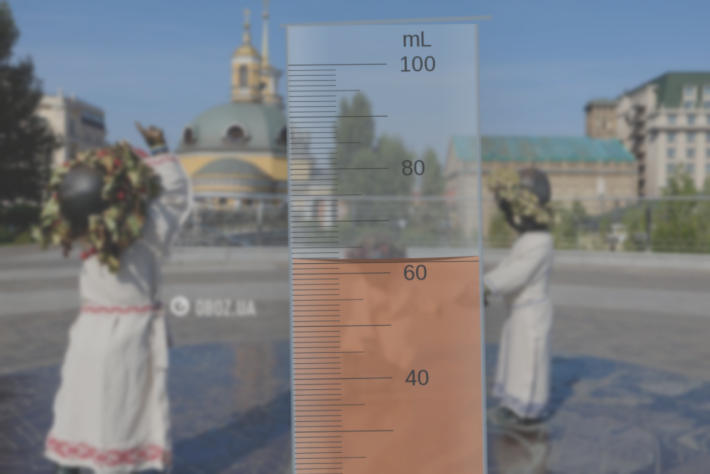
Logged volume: 62 mL
